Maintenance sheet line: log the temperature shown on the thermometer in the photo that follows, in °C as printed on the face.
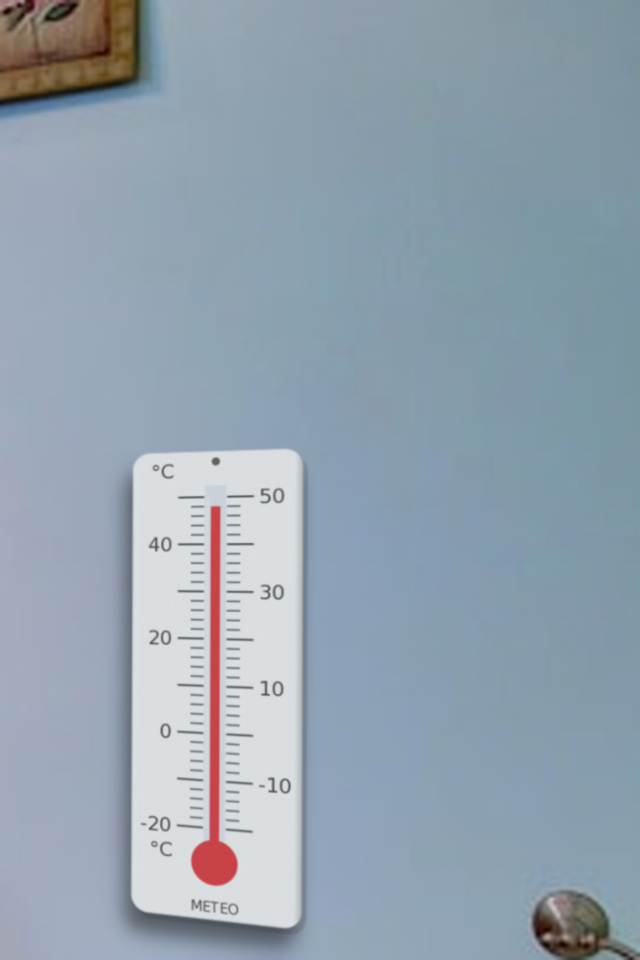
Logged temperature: 48 °C
